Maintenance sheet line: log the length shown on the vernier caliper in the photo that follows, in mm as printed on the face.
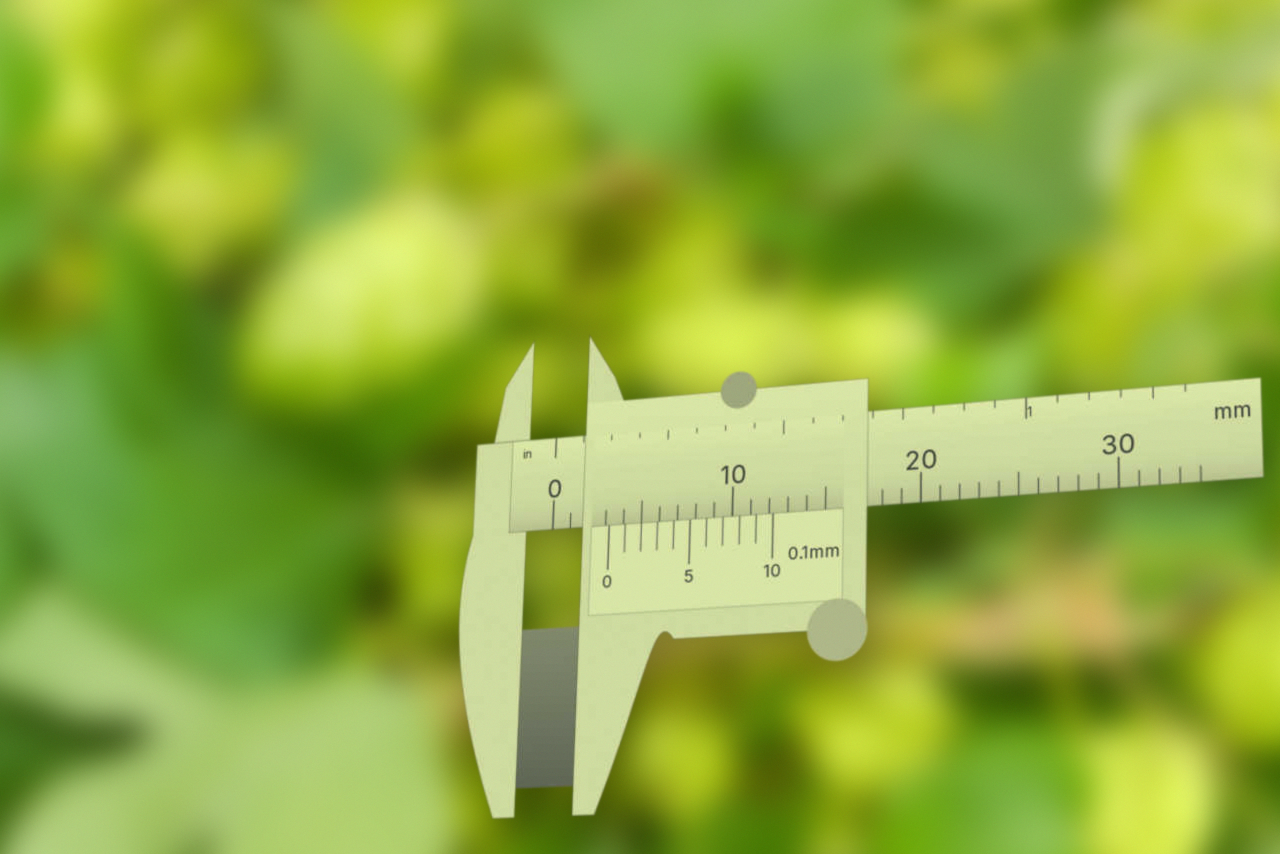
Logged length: 3.2 mm
